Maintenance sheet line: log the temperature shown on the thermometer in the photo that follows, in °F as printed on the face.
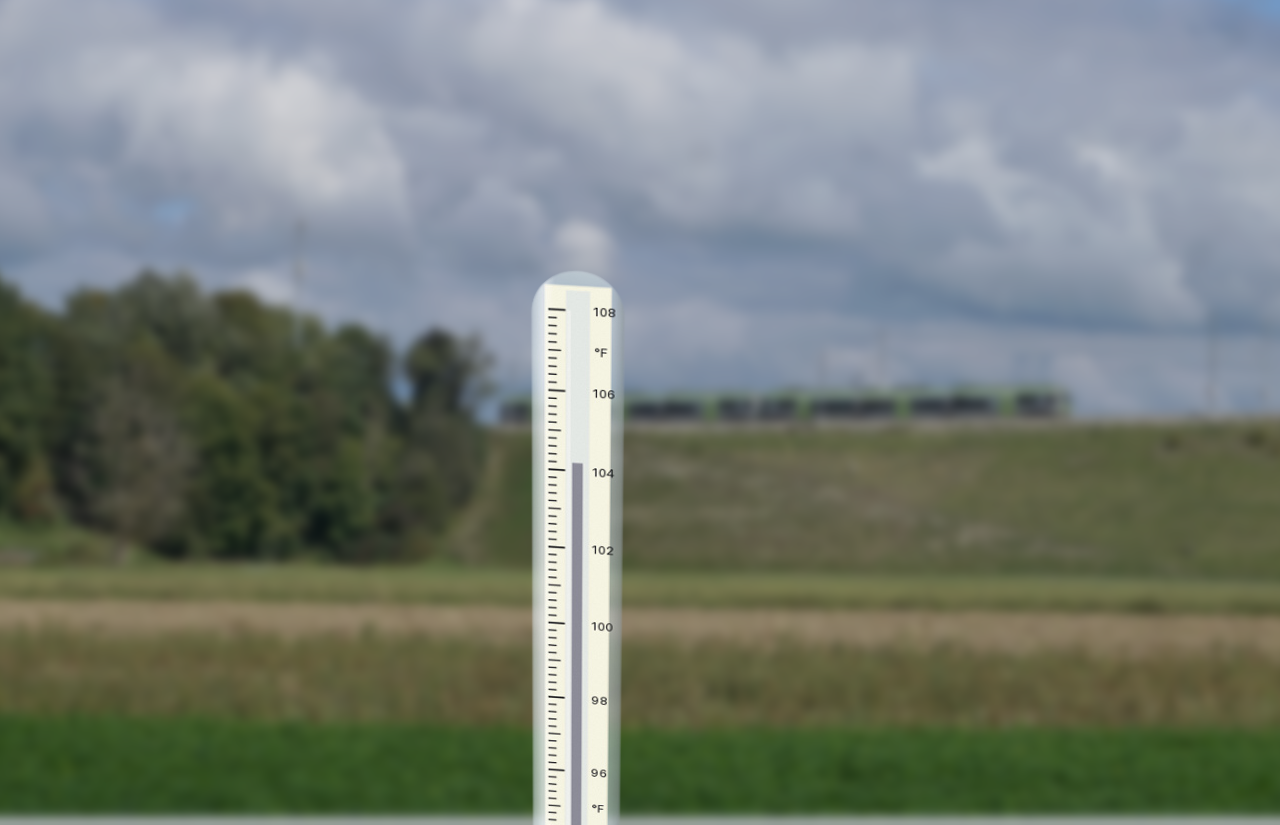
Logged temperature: 104.2 °F
